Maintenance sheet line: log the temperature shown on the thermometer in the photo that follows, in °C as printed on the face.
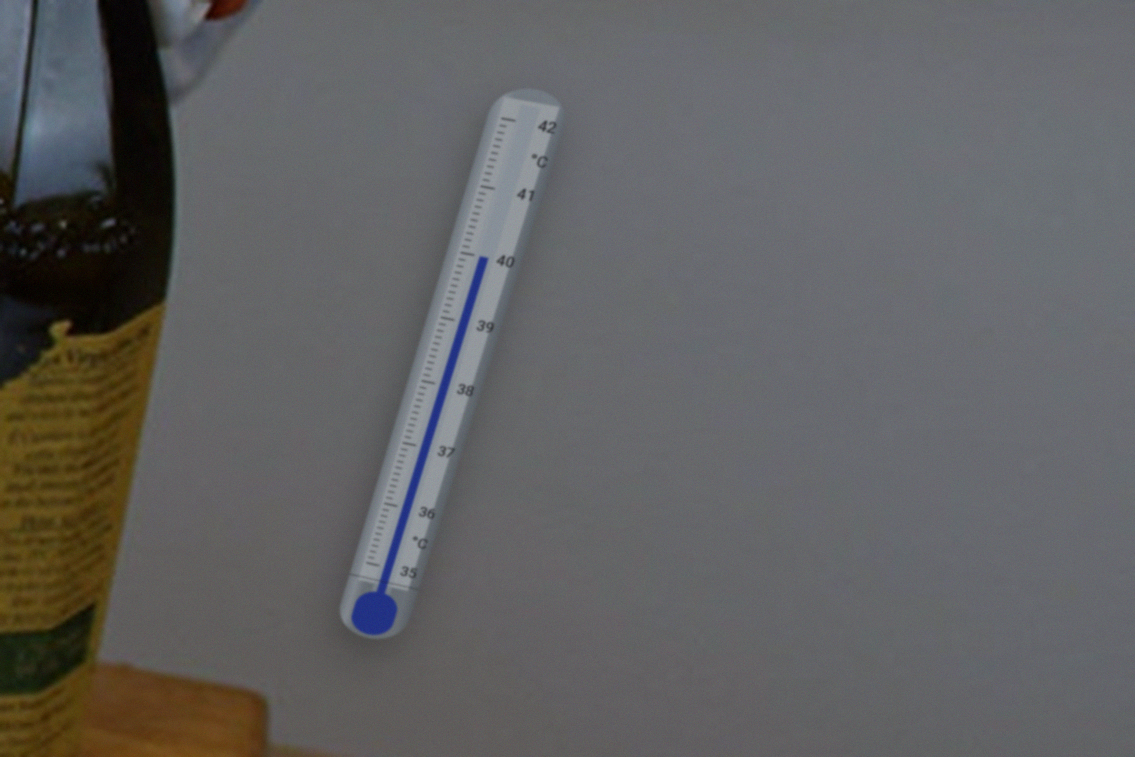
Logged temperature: 40 °C
